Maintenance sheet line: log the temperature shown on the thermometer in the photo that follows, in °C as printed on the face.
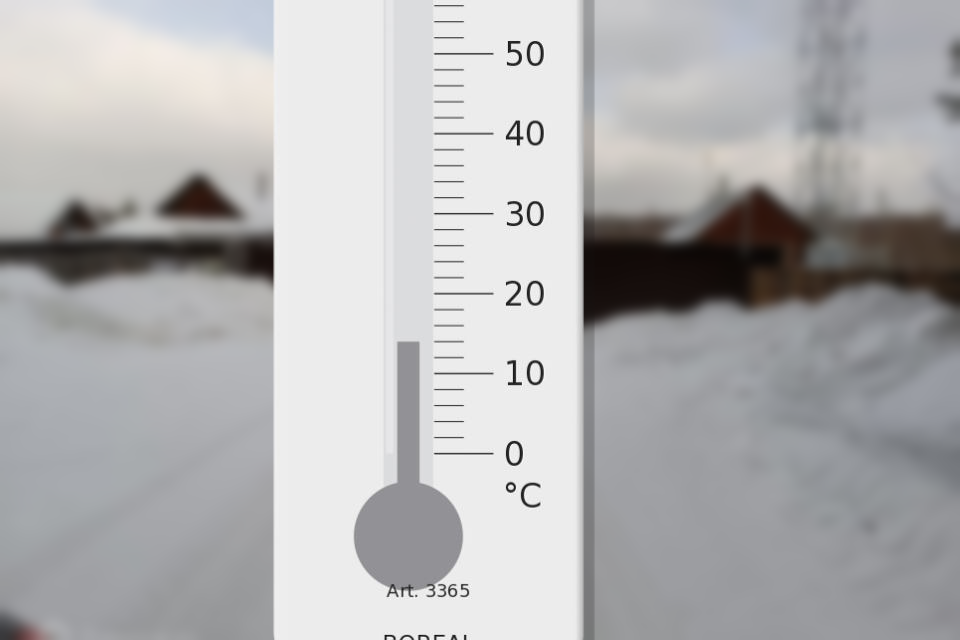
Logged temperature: 14 °C
